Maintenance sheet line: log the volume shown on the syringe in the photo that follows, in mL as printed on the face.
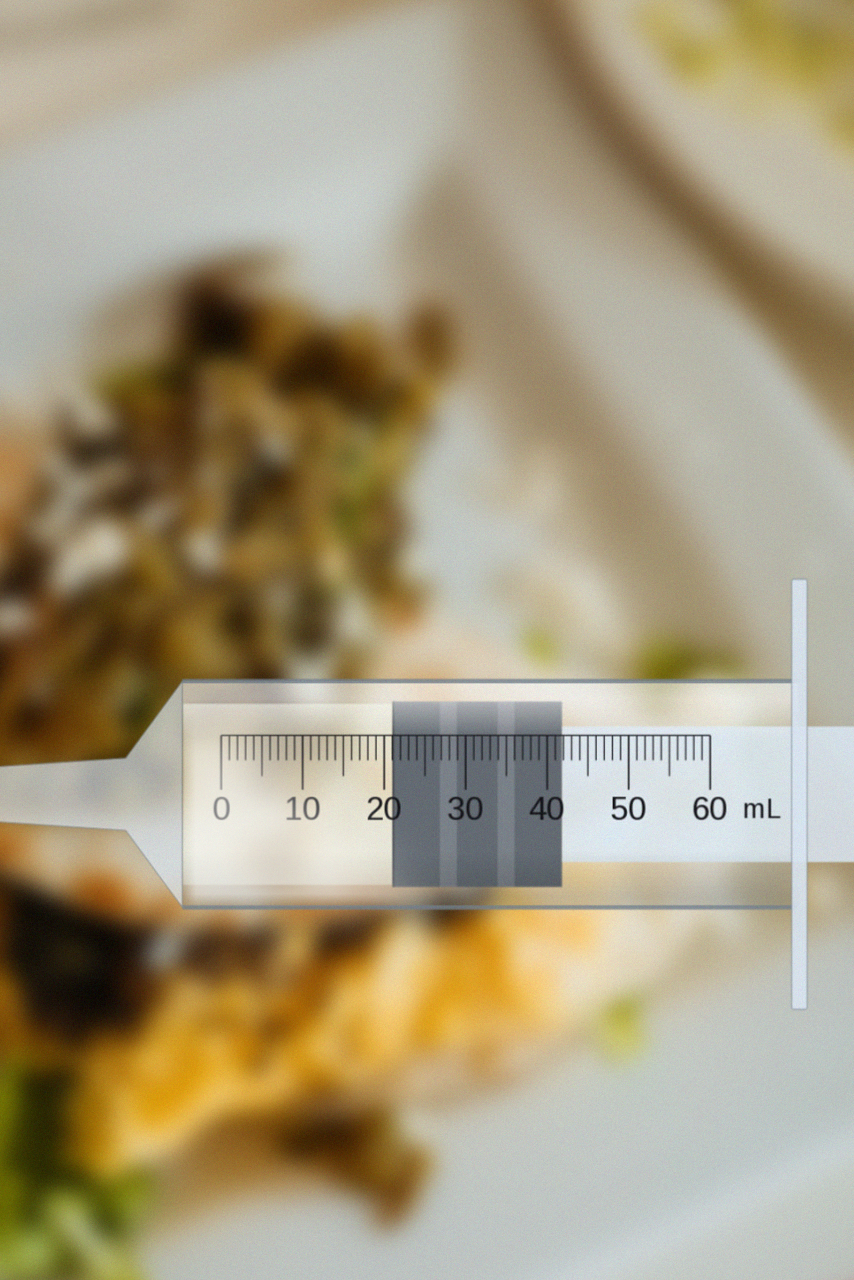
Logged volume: 21 mL
